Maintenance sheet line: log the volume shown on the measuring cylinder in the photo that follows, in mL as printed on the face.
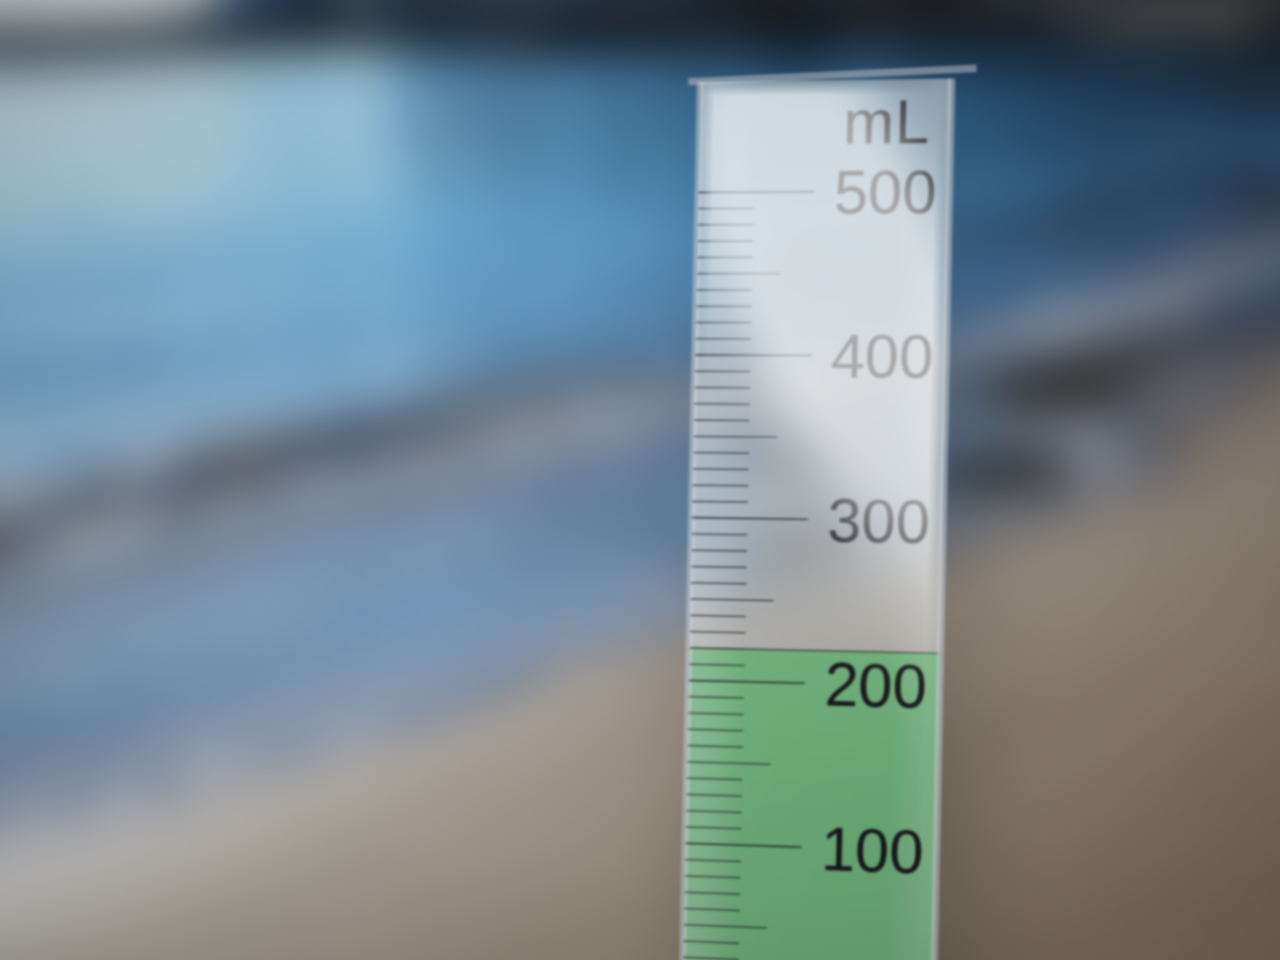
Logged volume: 220 mL
